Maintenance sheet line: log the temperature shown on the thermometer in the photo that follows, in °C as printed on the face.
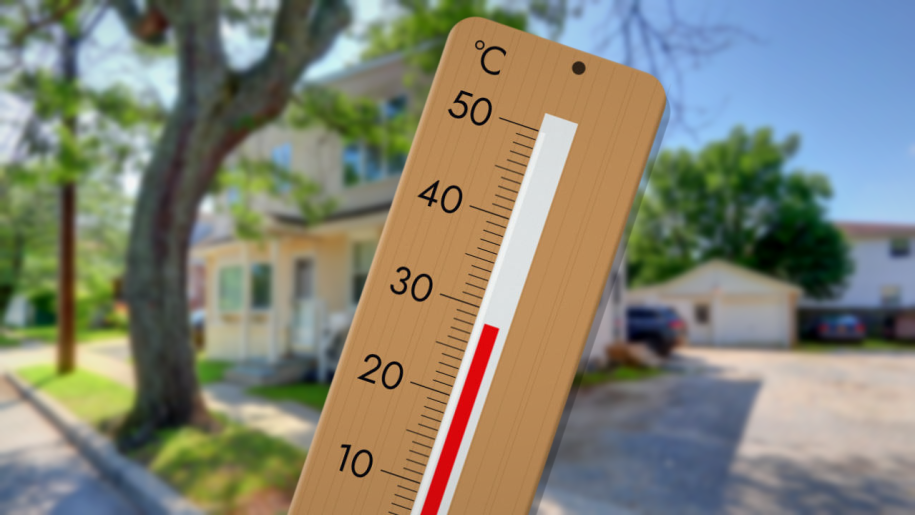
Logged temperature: 28.5 °C
